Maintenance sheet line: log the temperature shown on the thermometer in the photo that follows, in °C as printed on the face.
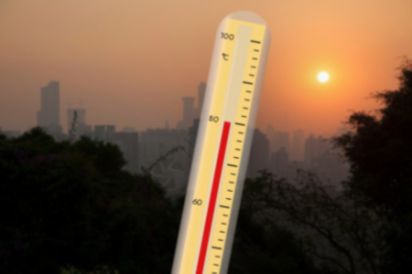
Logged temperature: 80 °C
